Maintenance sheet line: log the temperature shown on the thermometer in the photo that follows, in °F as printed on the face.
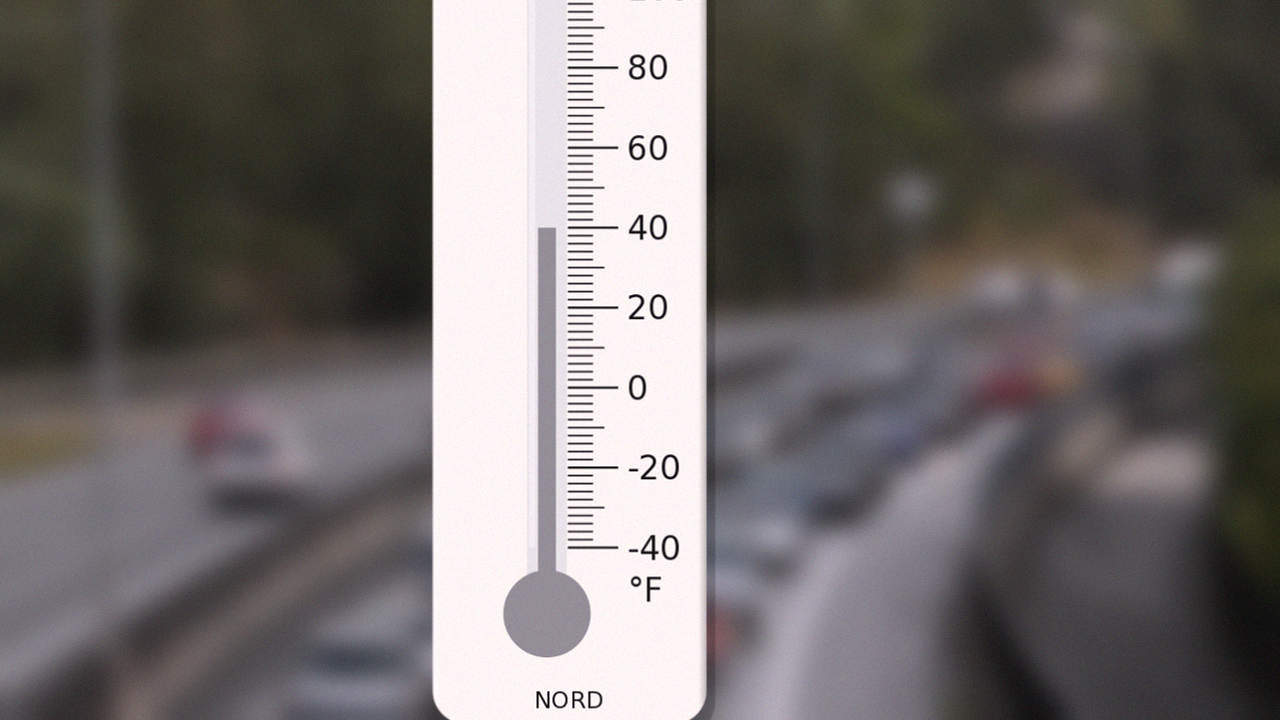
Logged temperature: 40 °F
